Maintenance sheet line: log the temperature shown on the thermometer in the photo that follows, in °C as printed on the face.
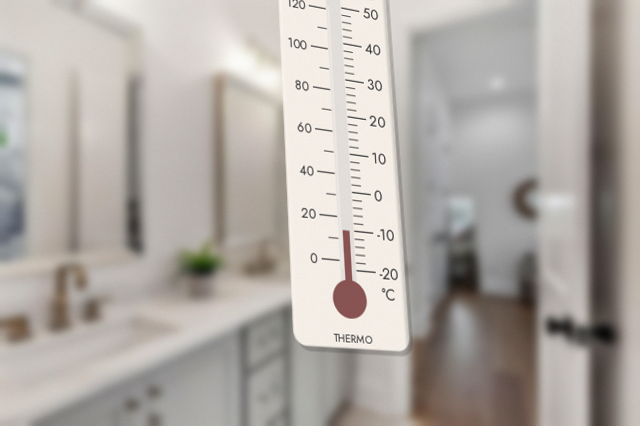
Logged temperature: -10 °C
